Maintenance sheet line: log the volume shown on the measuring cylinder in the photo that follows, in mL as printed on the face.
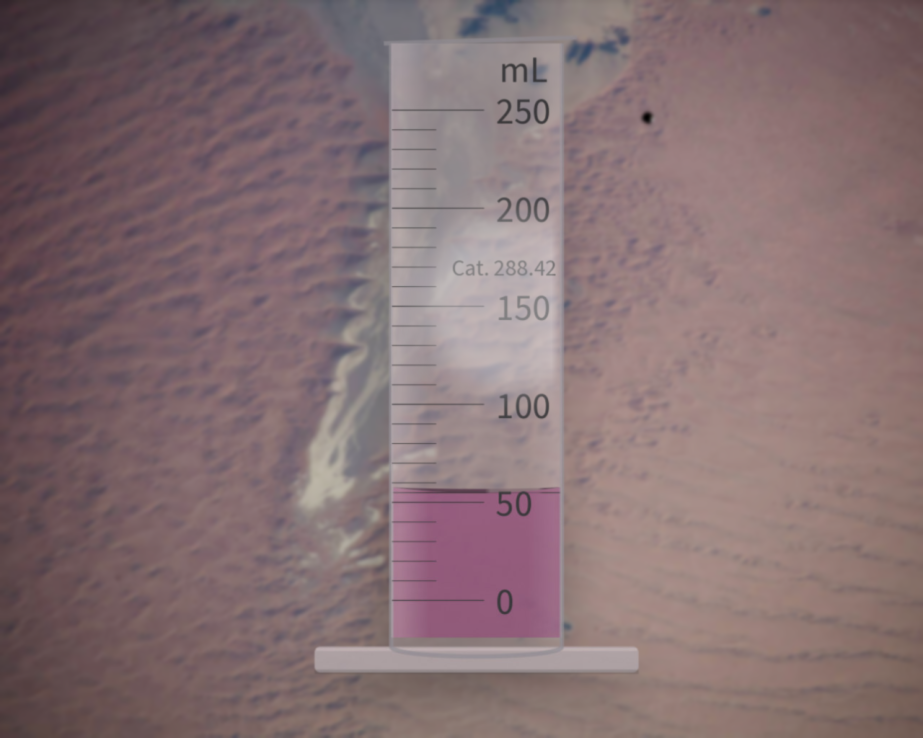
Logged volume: 55 mL
